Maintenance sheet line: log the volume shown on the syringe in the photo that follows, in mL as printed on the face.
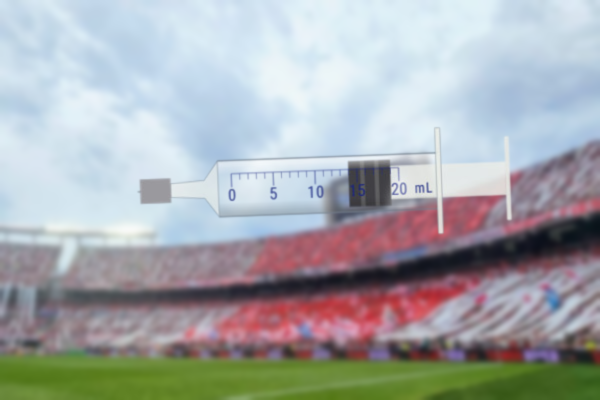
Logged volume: 14 mL
